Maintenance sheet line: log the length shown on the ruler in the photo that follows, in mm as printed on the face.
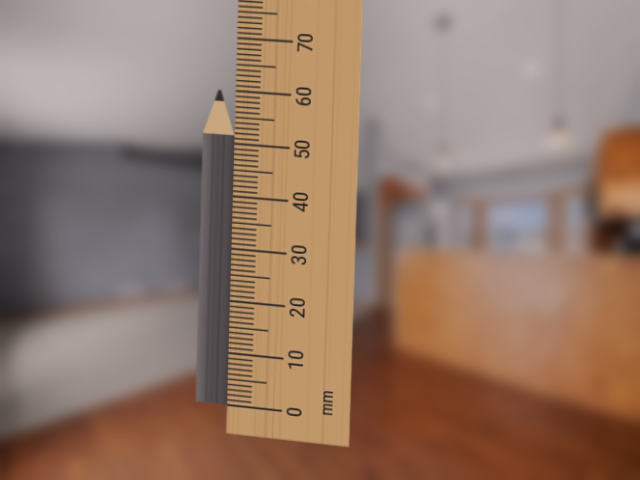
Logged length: 60 mm
